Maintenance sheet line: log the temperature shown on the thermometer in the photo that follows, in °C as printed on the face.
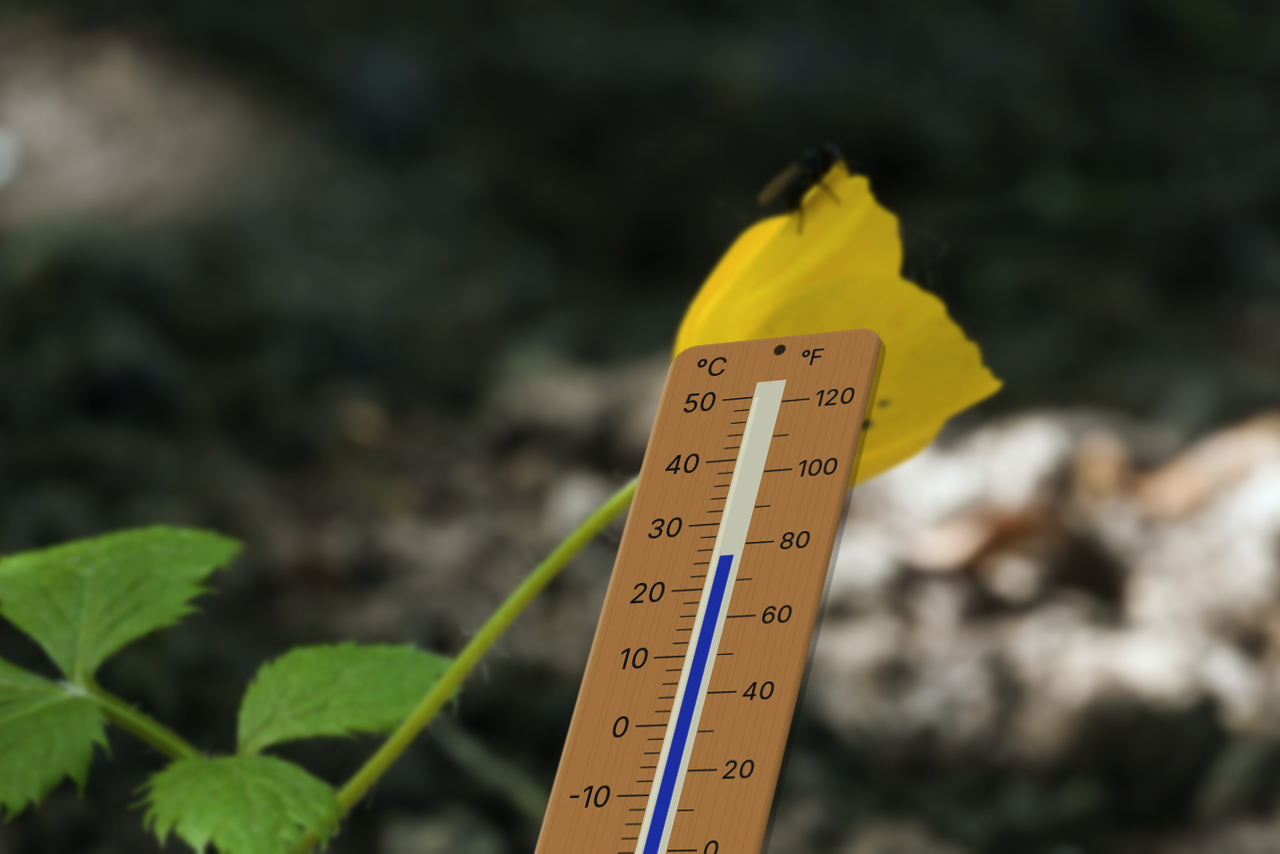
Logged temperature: 25 °C
